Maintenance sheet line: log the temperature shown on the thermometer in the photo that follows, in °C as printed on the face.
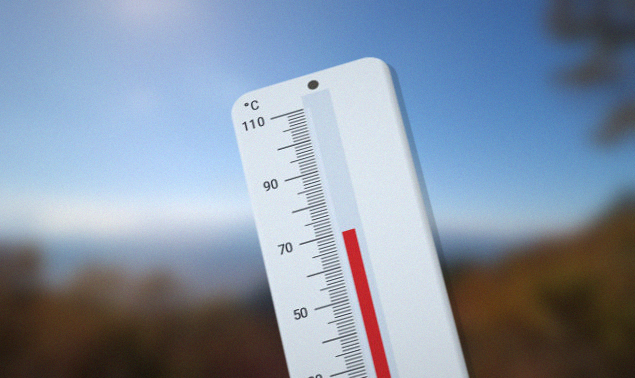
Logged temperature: 70 °C
